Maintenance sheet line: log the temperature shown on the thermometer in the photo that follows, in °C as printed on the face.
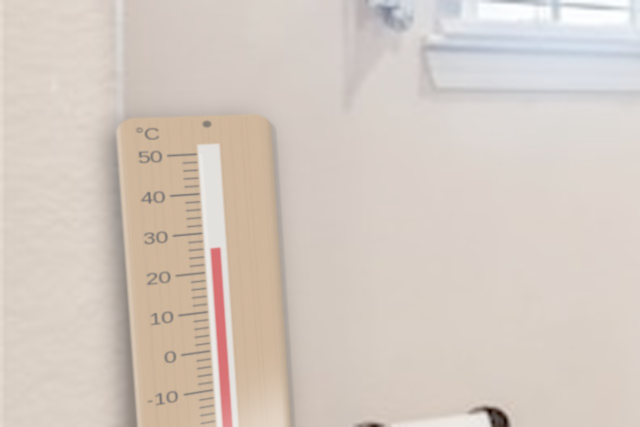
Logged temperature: 26 °C
